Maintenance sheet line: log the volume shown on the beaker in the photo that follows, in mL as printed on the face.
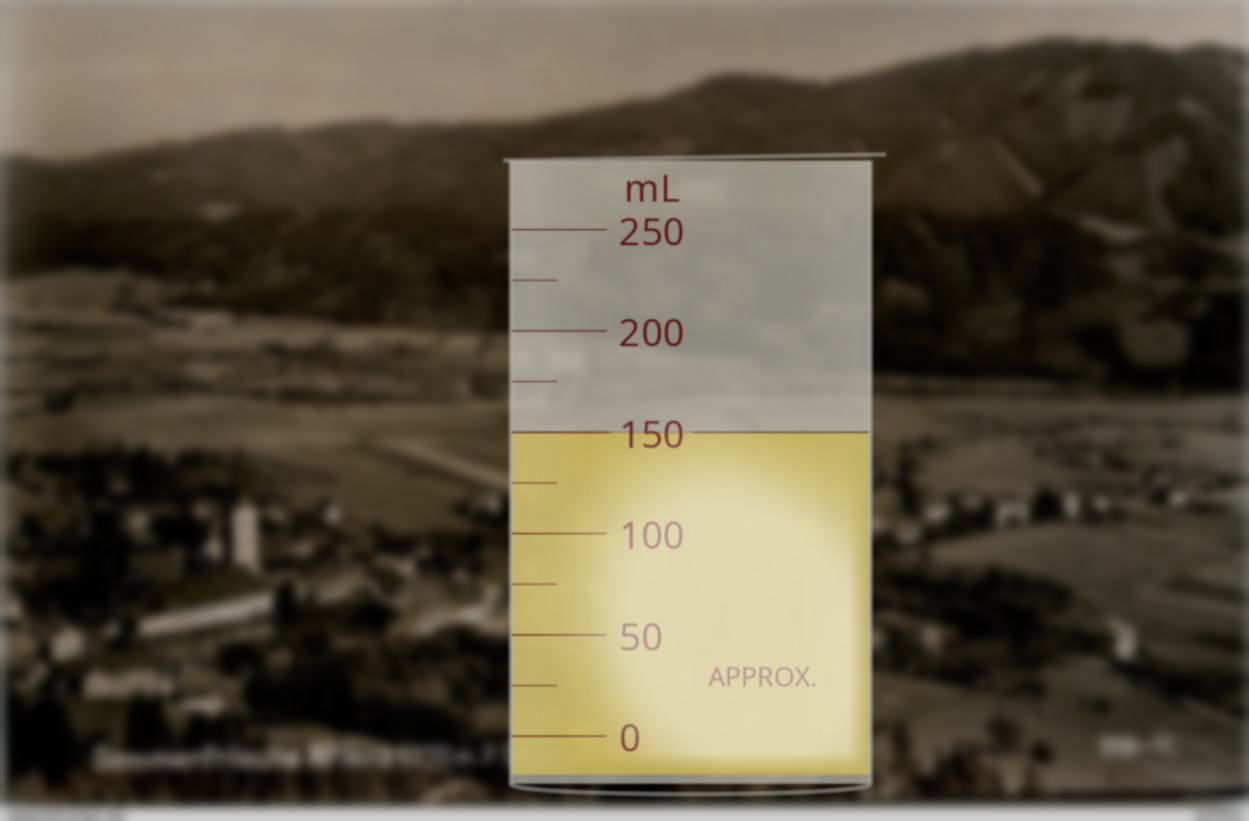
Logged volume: 150 mL
